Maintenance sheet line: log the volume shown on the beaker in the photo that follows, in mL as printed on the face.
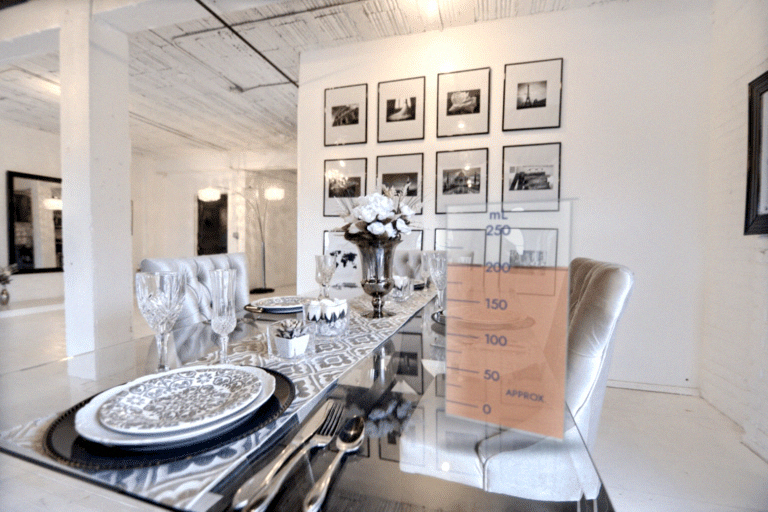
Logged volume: 200 mL
